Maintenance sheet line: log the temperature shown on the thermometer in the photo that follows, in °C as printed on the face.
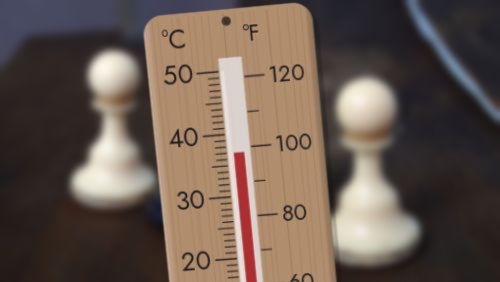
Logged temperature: 37 °C
